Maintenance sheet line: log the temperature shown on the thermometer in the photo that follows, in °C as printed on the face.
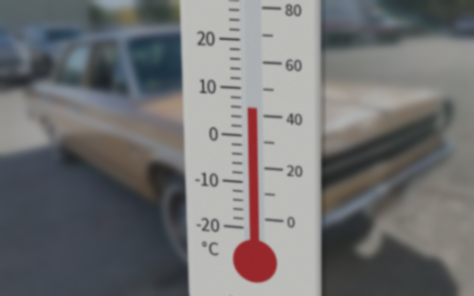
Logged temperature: 6 °C
